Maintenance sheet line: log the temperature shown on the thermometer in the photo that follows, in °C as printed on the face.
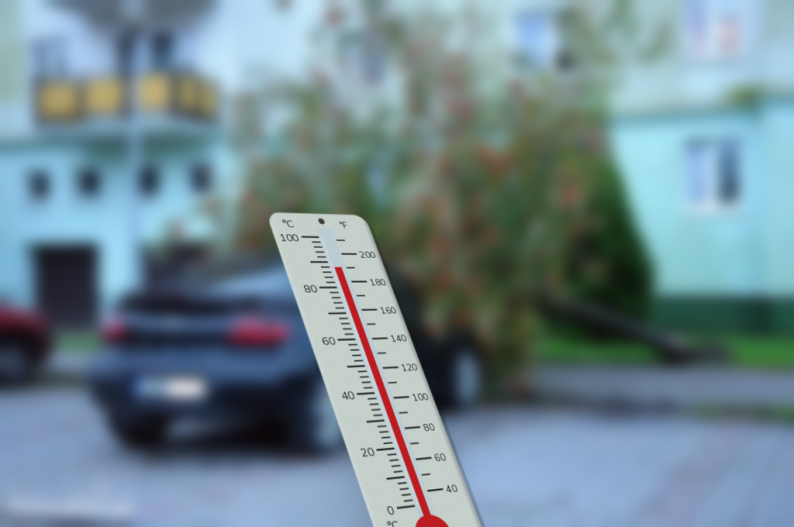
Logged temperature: 88 °C
